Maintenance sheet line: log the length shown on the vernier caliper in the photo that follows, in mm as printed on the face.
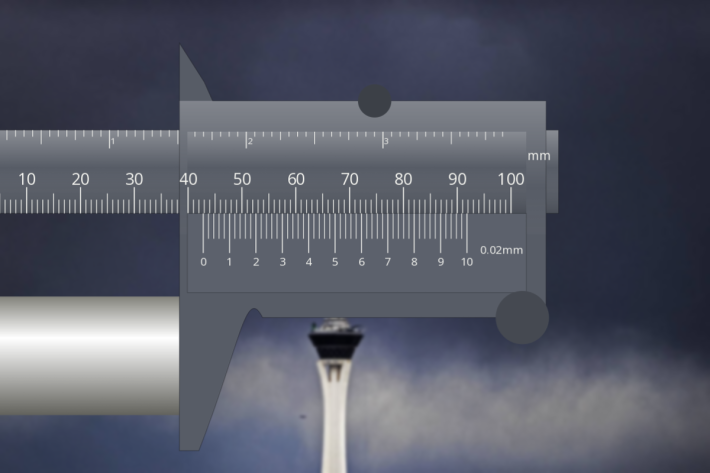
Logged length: 42.8 mm
